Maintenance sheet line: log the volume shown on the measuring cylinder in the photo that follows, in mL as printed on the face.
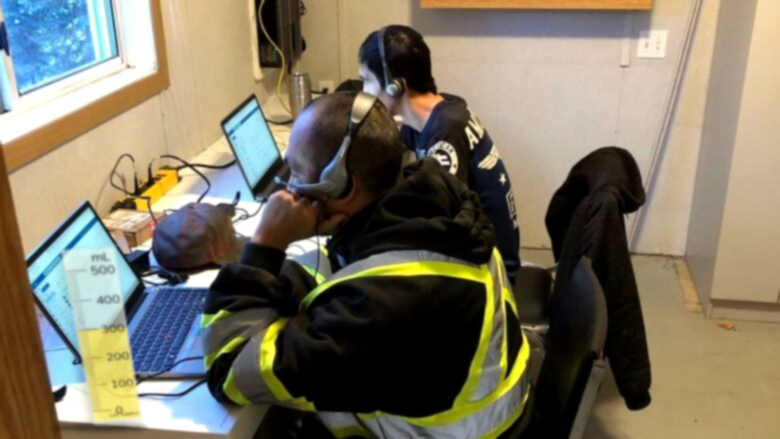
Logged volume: 300 mL
